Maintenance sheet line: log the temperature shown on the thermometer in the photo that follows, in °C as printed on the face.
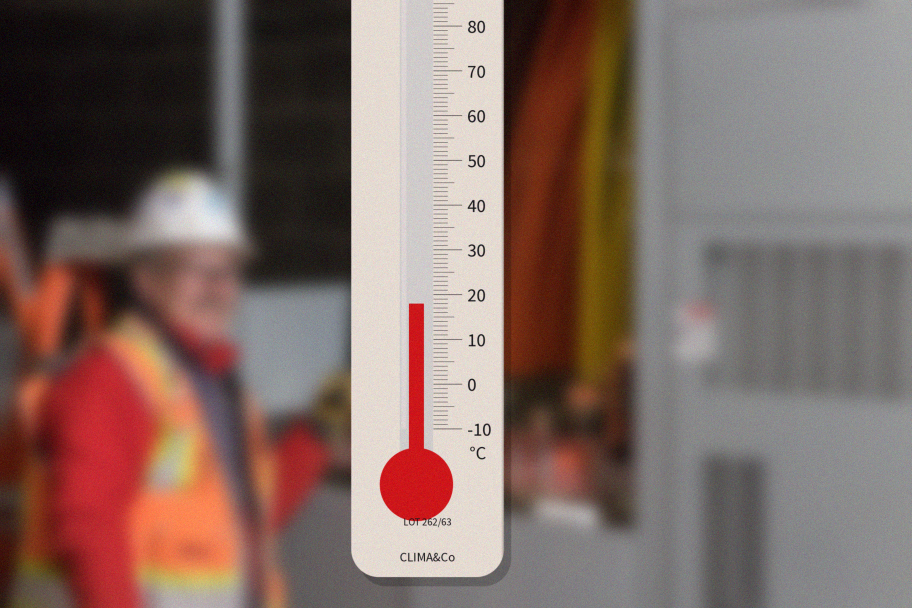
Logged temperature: 18 °C
